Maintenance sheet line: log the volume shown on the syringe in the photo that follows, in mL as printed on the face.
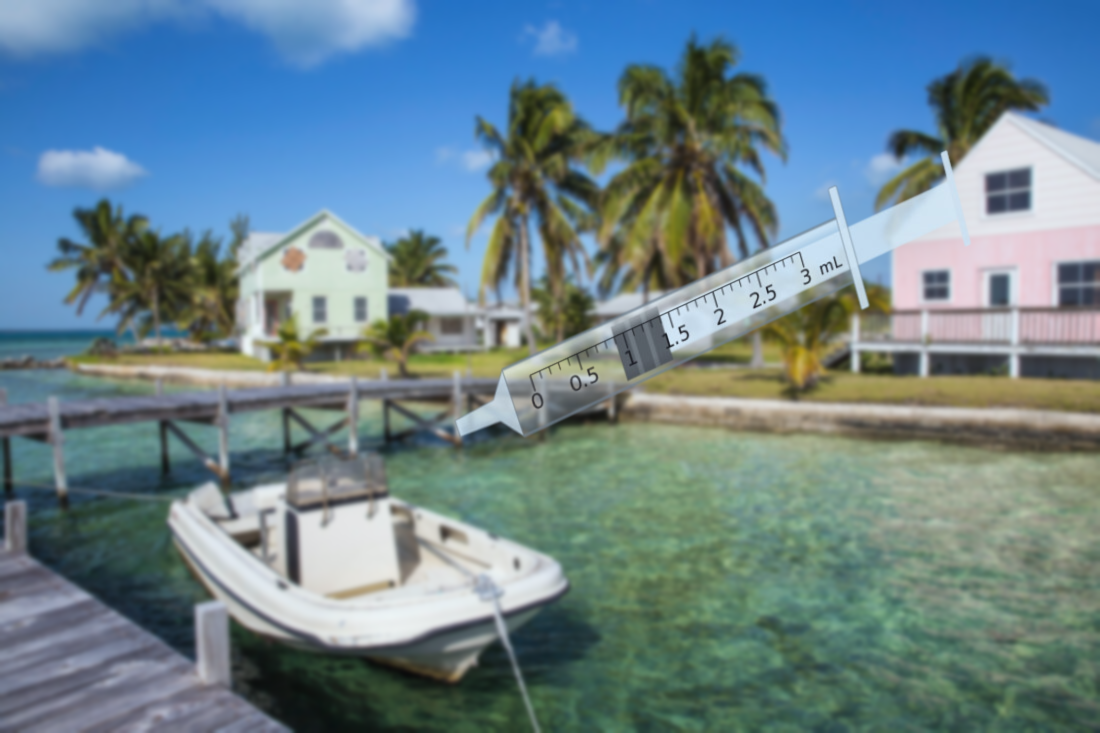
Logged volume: 0.9 mL
